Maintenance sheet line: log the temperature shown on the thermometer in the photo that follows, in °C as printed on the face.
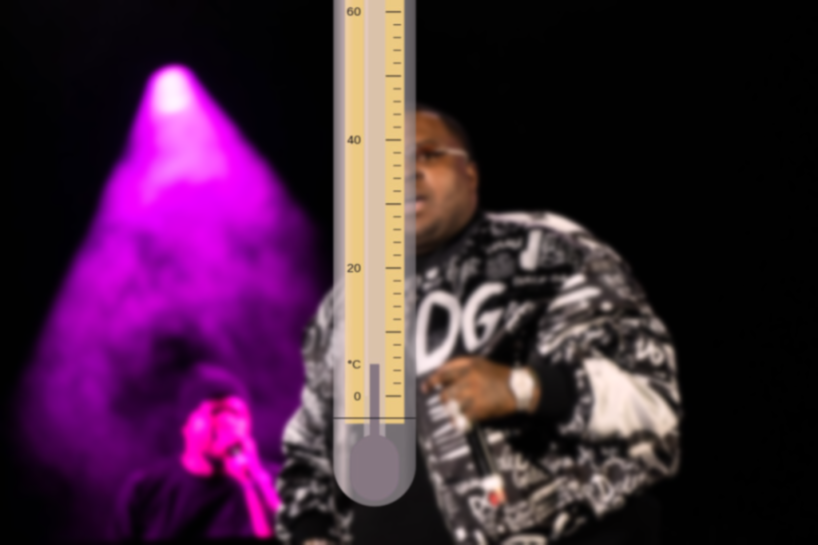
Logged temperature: 5 °C
